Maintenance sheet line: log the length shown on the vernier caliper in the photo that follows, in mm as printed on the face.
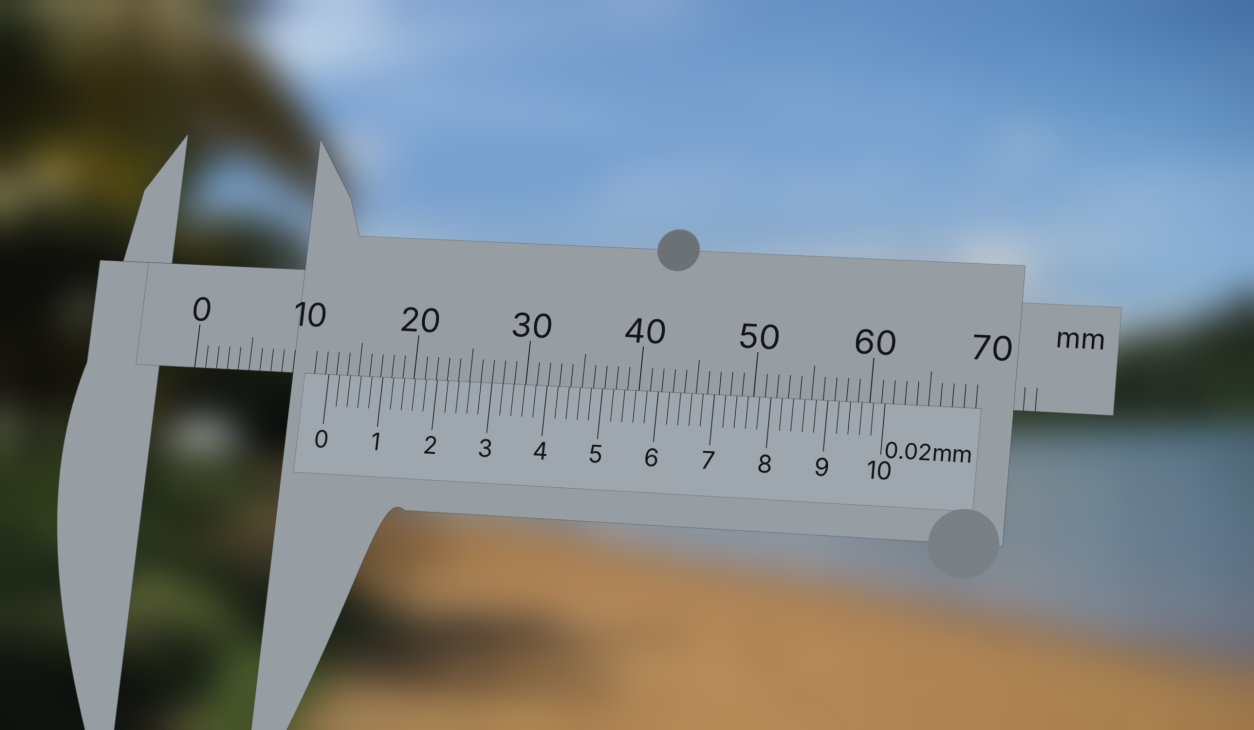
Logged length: 12.3 mm
